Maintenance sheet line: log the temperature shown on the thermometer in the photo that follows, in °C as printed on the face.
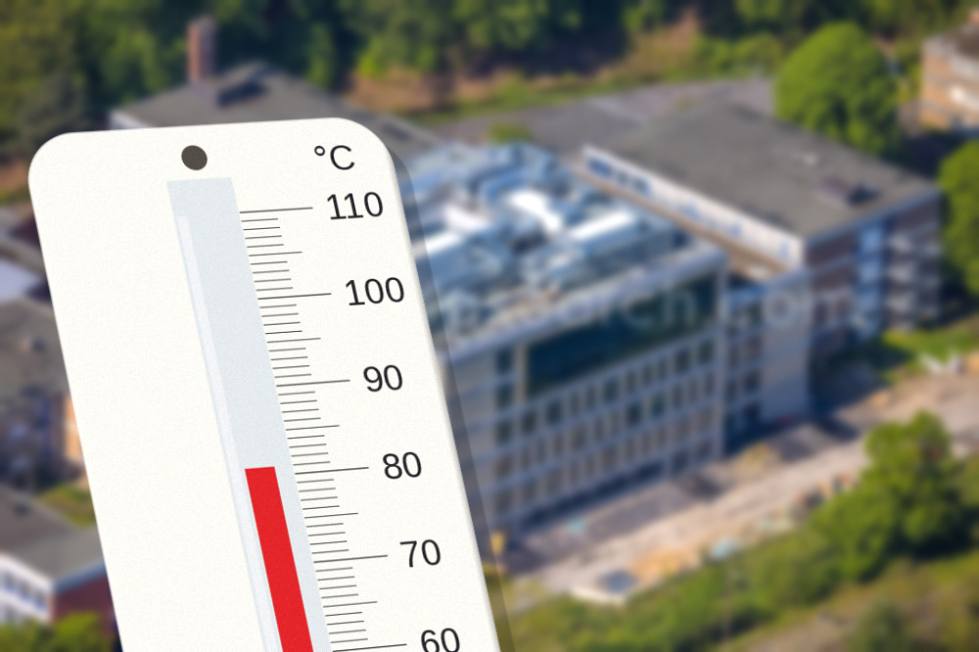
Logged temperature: 81 °C
